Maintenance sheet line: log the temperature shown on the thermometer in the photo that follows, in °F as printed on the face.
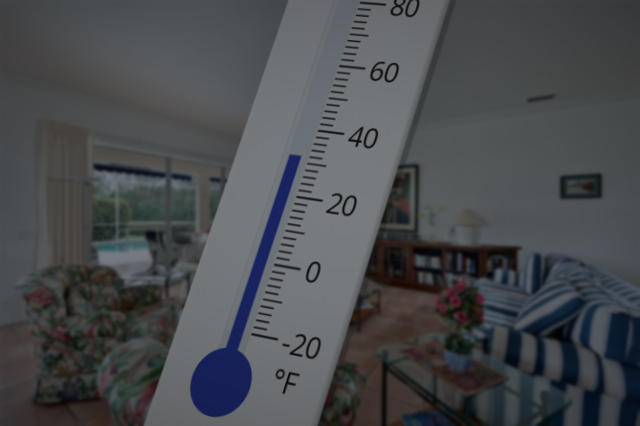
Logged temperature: 32 °F
